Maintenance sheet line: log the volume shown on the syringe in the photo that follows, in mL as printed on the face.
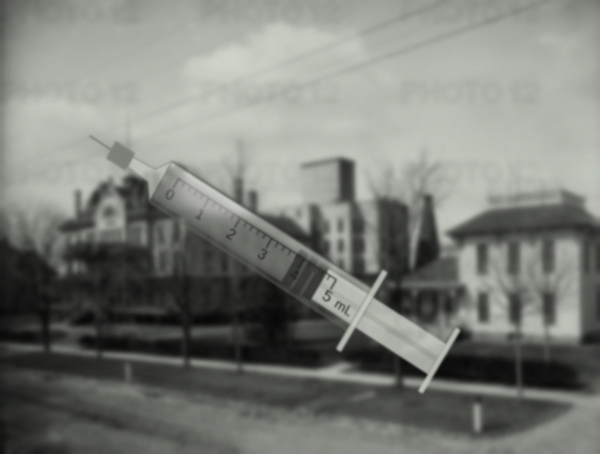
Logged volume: 3.8 mL
